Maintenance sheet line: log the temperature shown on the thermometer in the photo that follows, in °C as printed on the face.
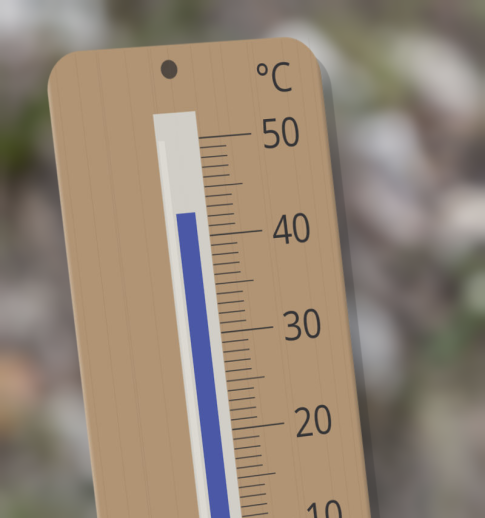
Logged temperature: 42.5 °C
